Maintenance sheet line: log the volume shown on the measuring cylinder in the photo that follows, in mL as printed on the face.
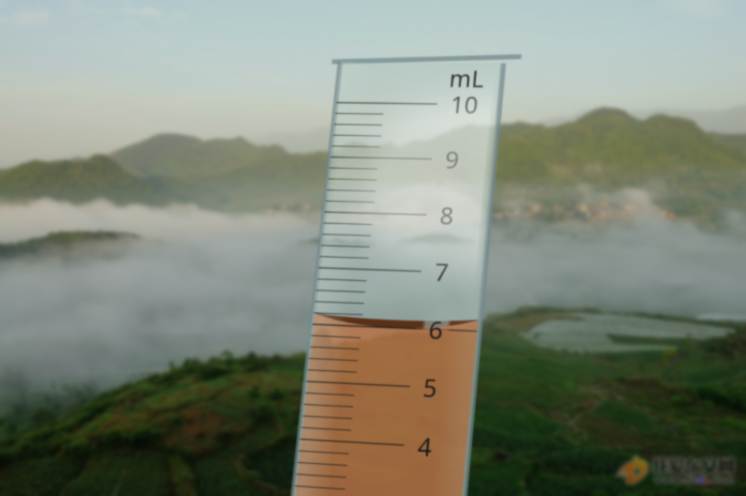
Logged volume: 6 mL
